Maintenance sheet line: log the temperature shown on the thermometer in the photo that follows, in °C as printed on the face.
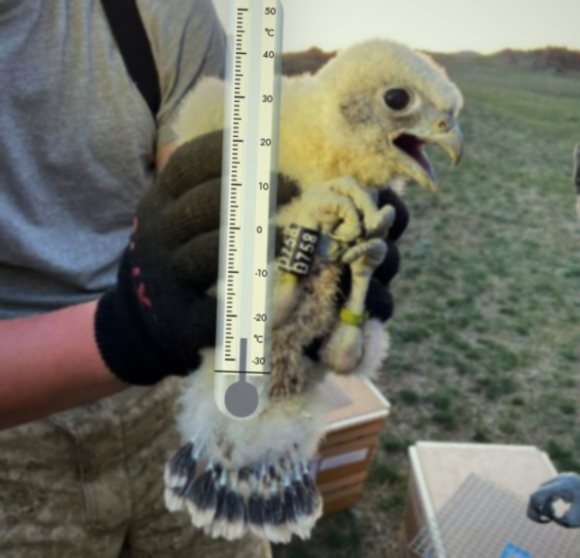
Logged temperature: -25 °C
